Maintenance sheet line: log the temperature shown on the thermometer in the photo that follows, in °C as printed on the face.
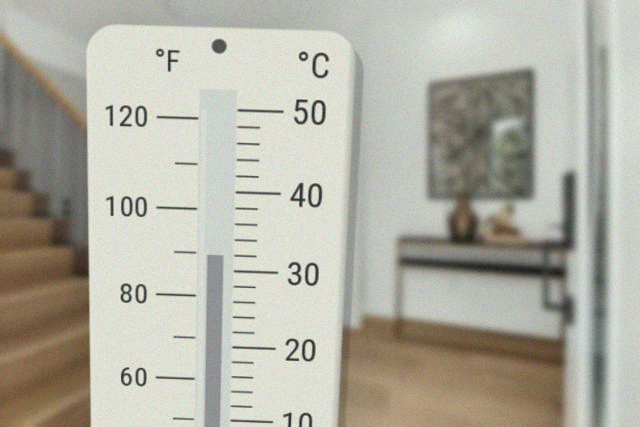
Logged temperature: 32 °C
